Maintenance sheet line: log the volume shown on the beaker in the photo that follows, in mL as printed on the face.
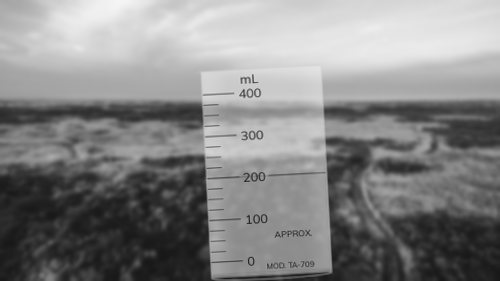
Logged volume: 200 mL
